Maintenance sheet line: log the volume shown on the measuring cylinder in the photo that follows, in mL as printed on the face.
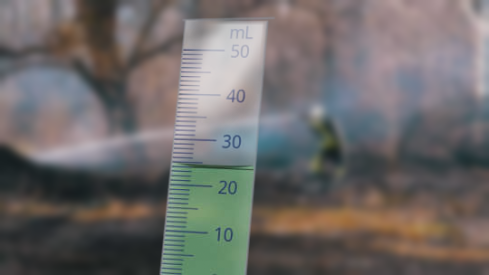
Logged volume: 24 mL
